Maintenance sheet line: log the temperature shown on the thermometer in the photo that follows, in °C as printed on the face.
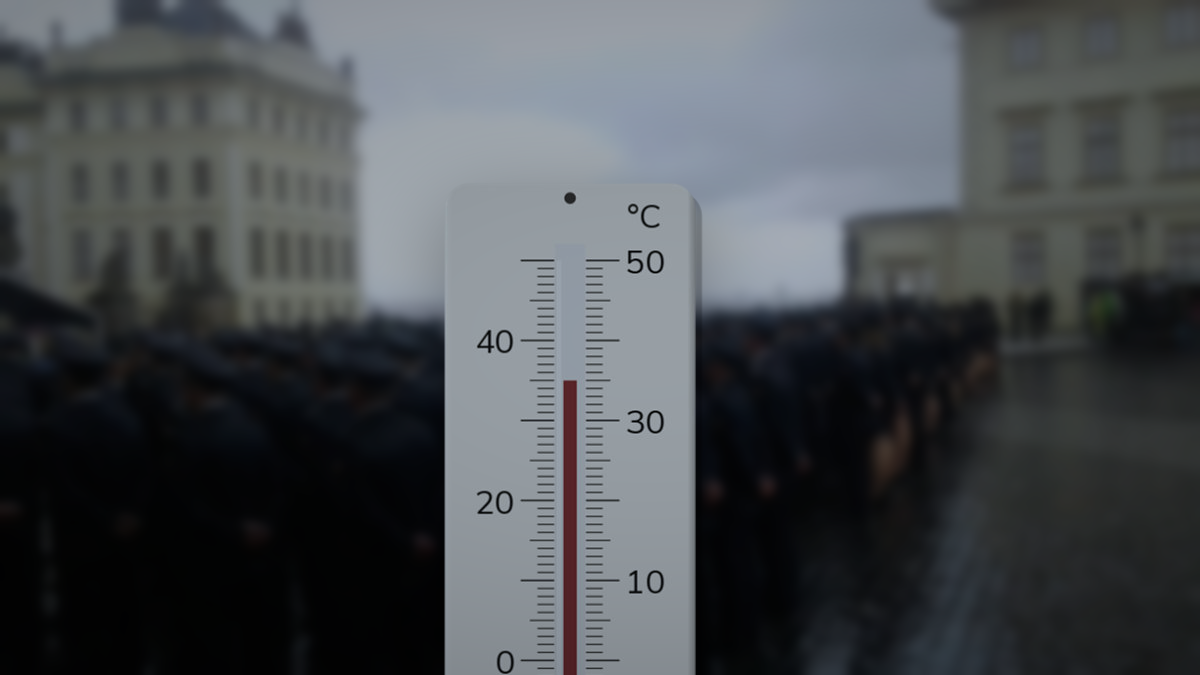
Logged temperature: 35 °C
